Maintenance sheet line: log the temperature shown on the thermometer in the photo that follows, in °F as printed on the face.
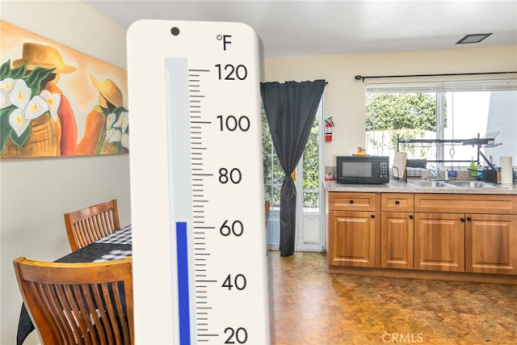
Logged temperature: 62 °F
